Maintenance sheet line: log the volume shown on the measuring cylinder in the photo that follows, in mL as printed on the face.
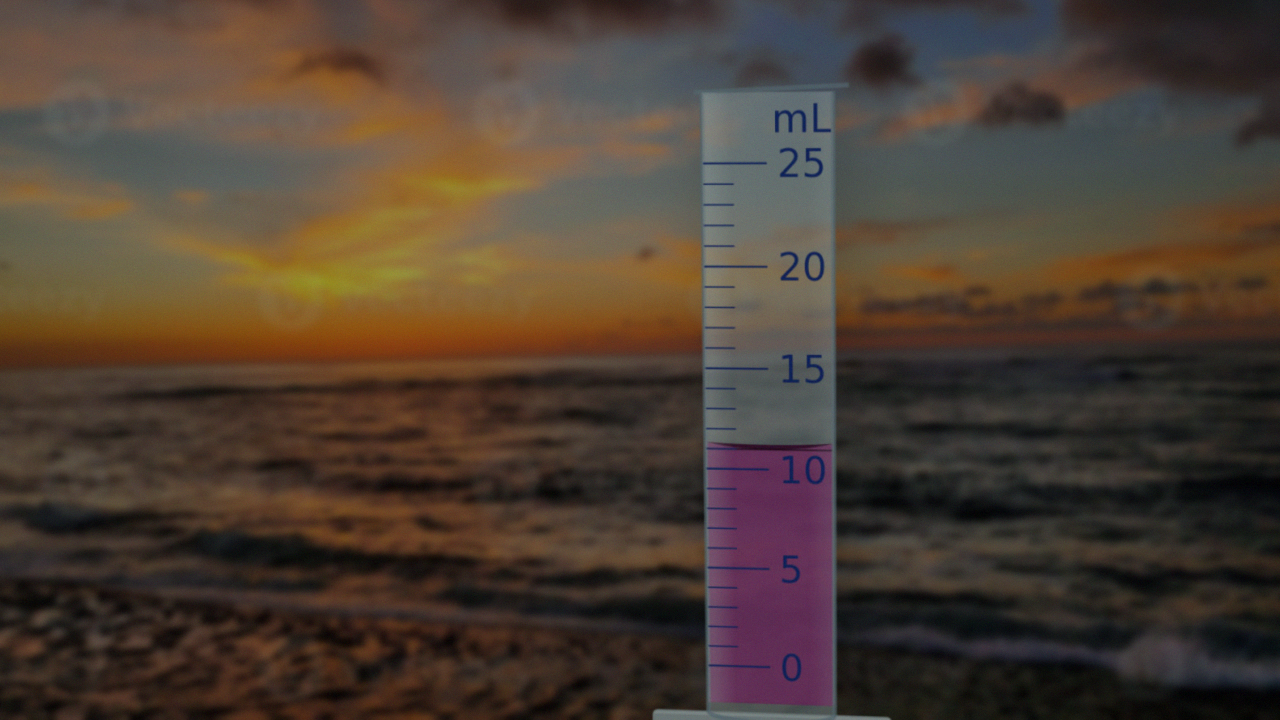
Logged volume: 11 mL
